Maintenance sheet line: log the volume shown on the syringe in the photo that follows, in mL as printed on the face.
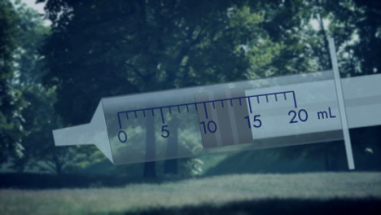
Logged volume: 9 mL
